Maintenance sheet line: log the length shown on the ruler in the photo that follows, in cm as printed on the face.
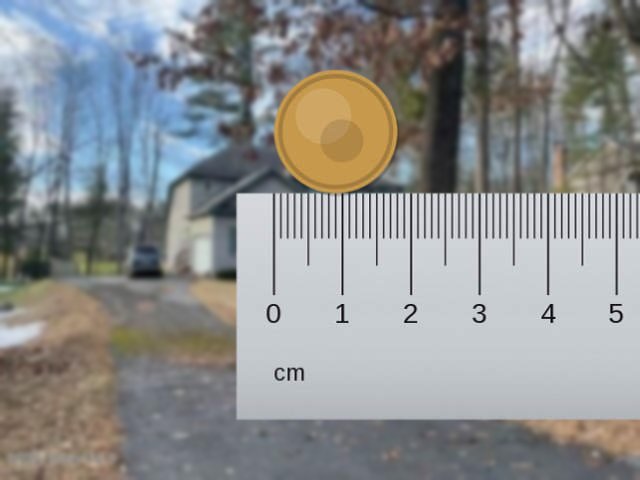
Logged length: 1.8 cm
